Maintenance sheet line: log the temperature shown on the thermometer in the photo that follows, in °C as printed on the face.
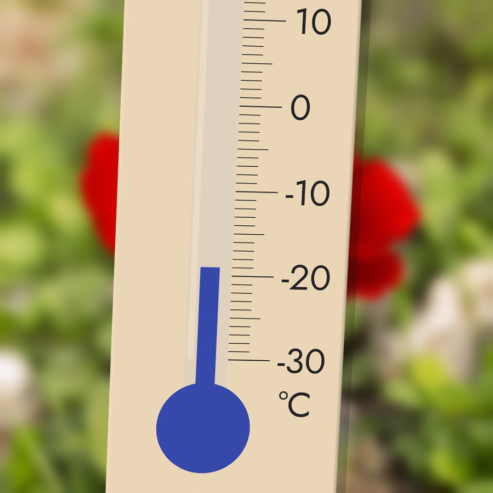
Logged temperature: -19 °C
